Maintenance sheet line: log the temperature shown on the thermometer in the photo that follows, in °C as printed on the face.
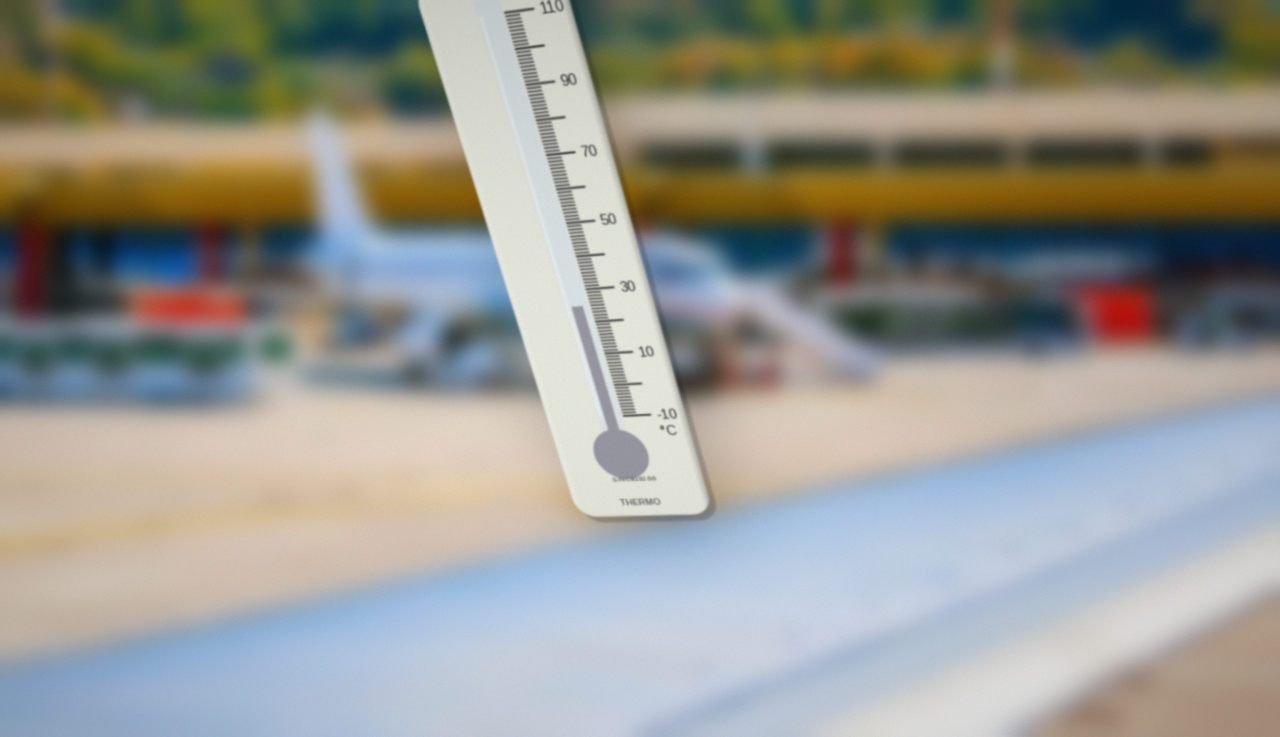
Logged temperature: 25 °C
